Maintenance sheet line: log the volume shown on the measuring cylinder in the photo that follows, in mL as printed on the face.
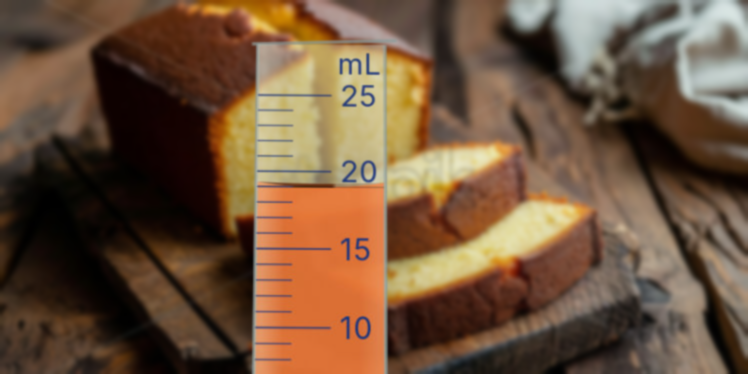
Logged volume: 19 mL
